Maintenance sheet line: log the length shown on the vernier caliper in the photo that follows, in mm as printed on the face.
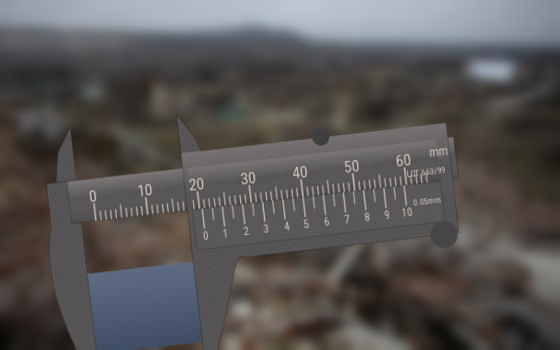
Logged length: 20.5 mm
